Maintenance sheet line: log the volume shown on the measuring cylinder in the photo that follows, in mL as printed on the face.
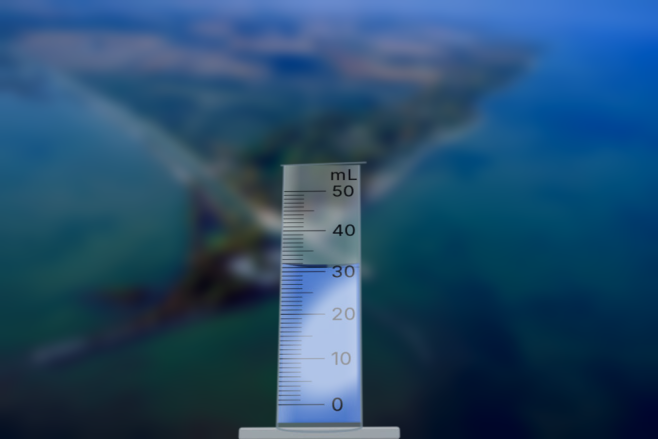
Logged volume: 31 mL
